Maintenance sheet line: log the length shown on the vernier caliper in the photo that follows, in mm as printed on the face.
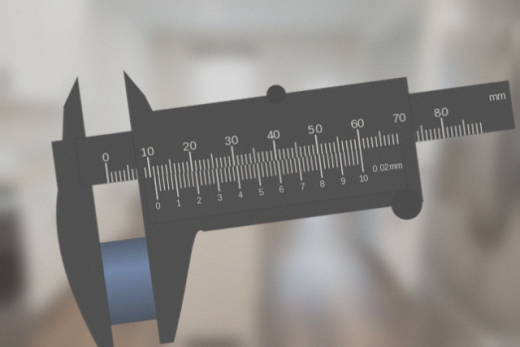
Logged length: 11.0 mm
